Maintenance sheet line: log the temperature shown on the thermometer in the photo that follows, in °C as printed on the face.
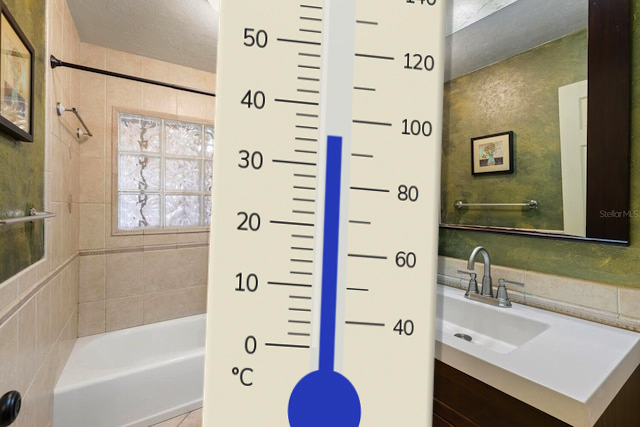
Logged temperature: 35 °C
